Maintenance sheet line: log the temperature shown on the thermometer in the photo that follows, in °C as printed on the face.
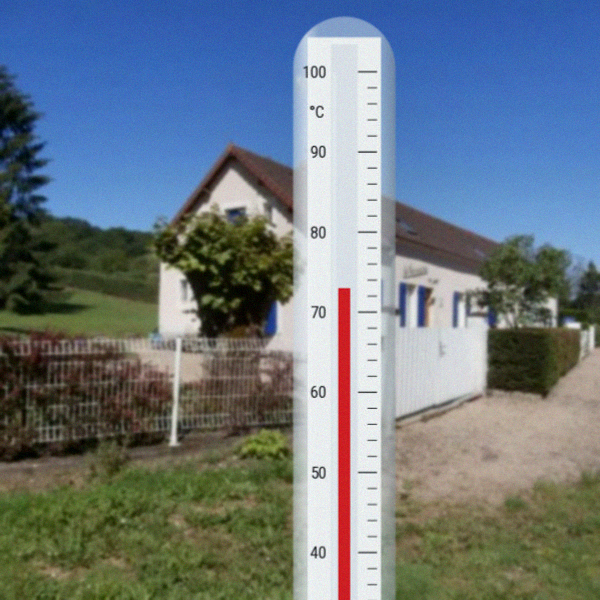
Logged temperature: 73 °C
